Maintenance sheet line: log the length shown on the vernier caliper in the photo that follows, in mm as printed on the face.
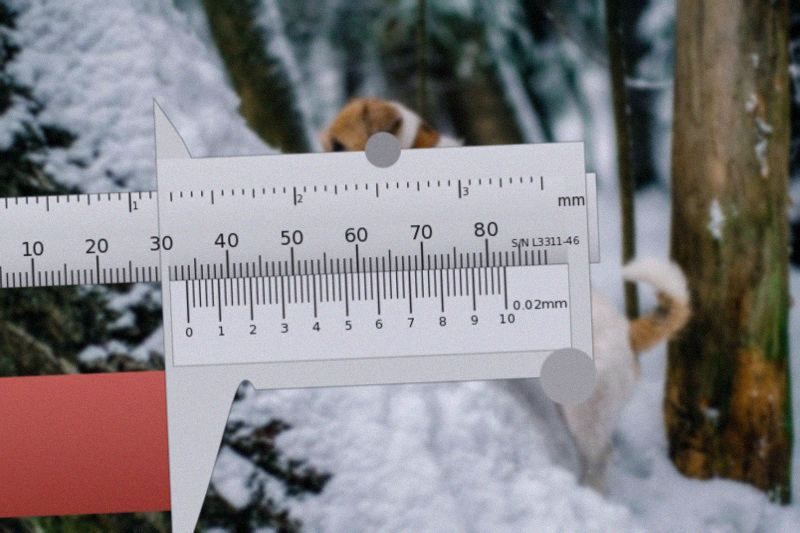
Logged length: 33.6 mm
